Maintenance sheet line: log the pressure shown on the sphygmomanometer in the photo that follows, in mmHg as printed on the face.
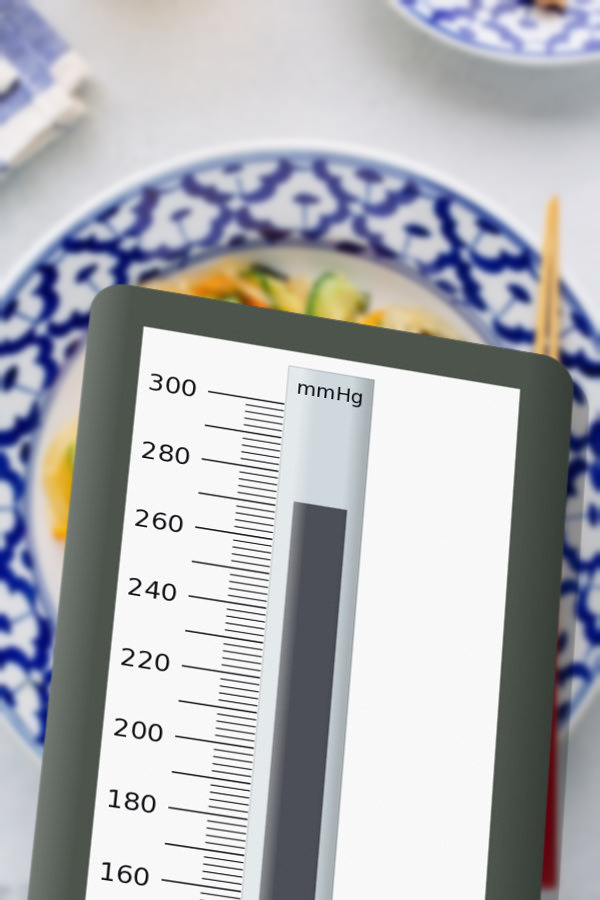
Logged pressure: 272 mmHg
